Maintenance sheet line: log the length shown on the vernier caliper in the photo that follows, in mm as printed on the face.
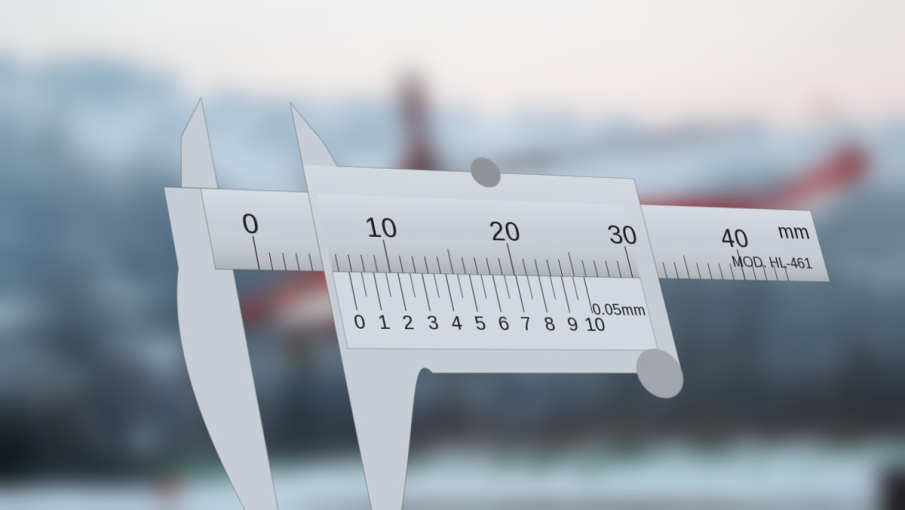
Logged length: 6.8 mm
